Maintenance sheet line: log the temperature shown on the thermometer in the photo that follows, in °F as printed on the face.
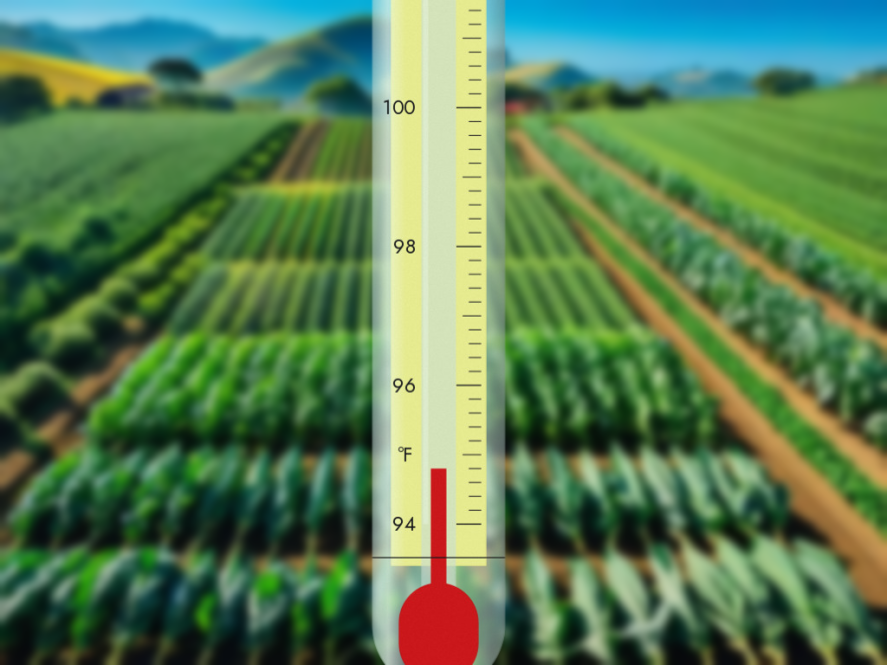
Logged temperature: 94.8 °F
